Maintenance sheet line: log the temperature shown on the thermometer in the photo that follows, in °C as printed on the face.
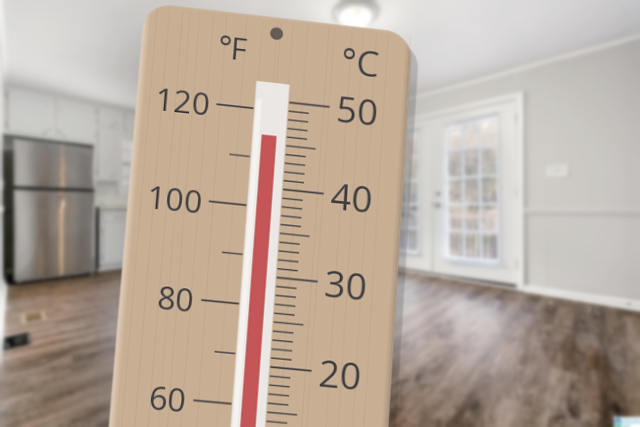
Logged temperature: 46 °C
